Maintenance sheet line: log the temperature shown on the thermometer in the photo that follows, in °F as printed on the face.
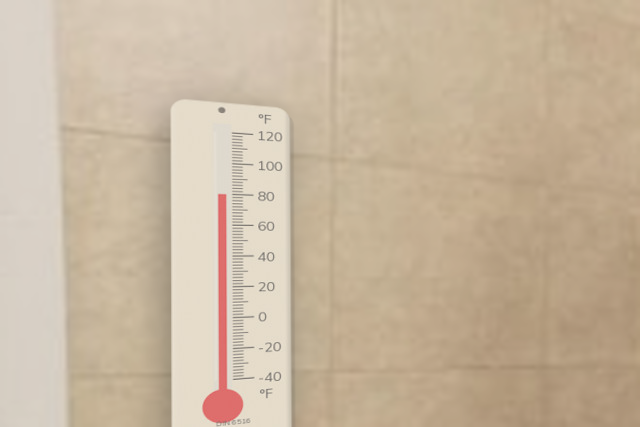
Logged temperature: 80 °F
